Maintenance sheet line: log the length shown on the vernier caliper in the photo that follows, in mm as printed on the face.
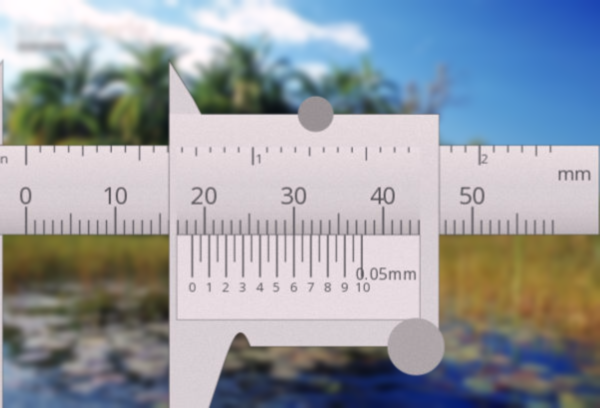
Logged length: 18.6 mm
